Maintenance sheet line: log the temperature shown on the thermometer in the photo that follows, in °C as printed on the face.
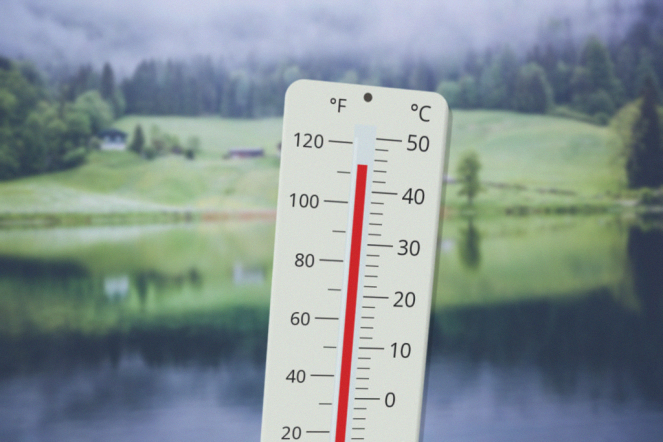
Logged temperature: 45 °C
